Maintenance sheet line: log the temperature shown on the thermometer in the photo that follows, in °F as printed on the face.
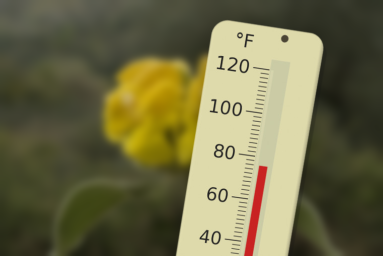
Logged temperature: 76 °F
